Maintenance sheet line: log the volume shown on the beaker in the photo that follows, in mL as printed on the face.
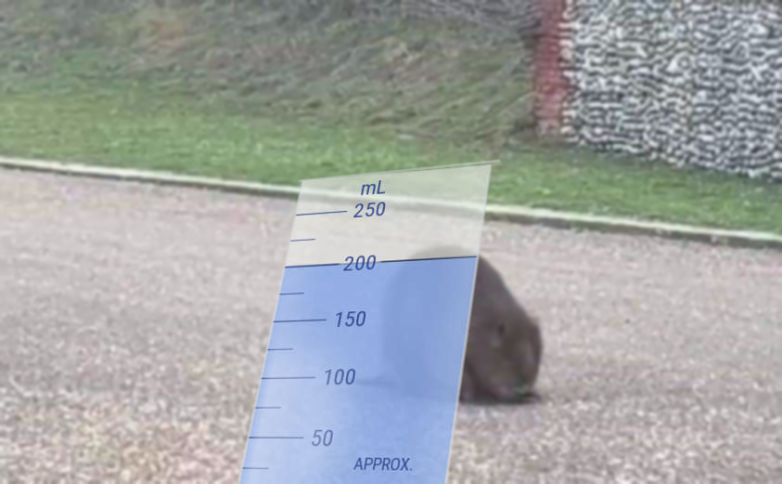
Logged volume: 200 mL
